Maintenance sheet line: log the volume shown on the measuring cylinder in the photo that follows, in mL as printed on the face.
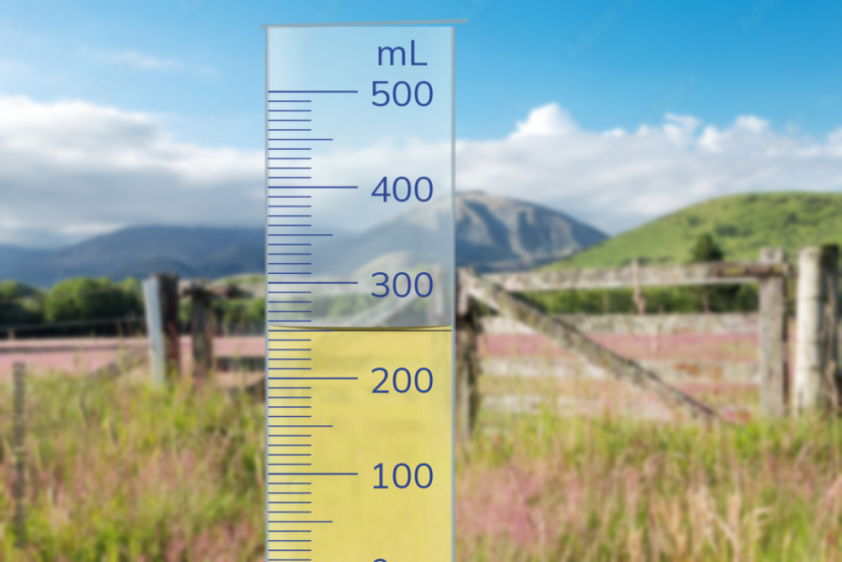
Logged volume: 250 mL
